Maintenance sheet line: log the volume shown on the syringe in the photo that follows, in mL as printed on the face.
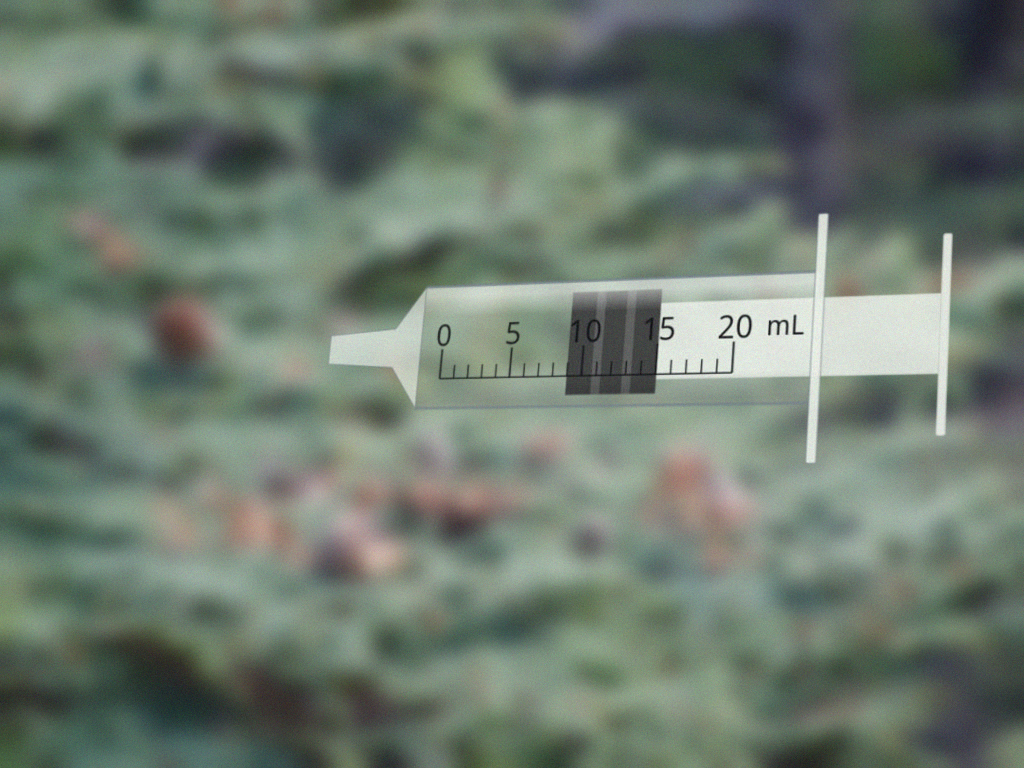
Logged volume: 9 mL
